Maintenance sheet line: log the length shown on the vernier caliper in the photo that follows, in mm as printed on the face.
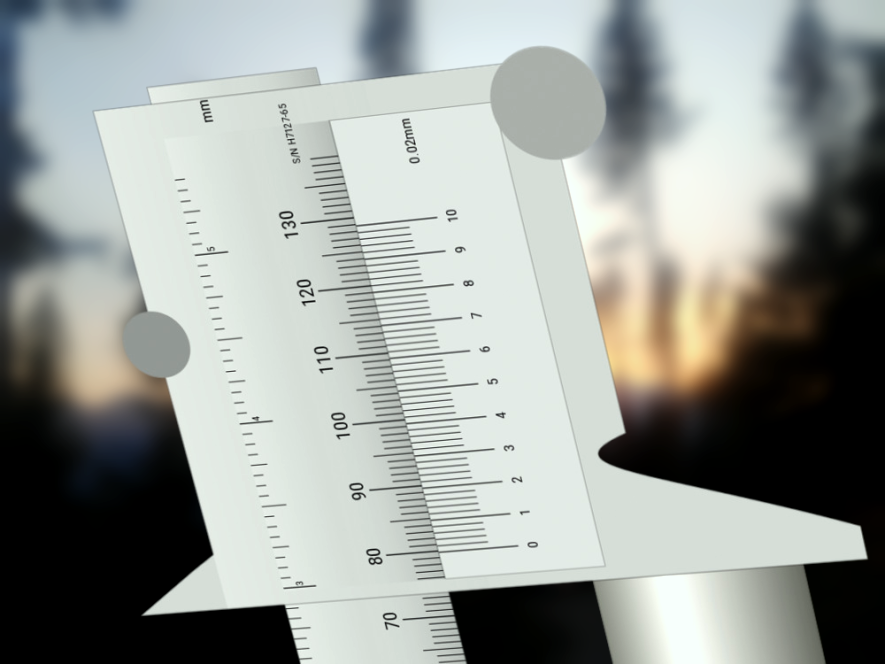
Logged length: 79.8 mm
